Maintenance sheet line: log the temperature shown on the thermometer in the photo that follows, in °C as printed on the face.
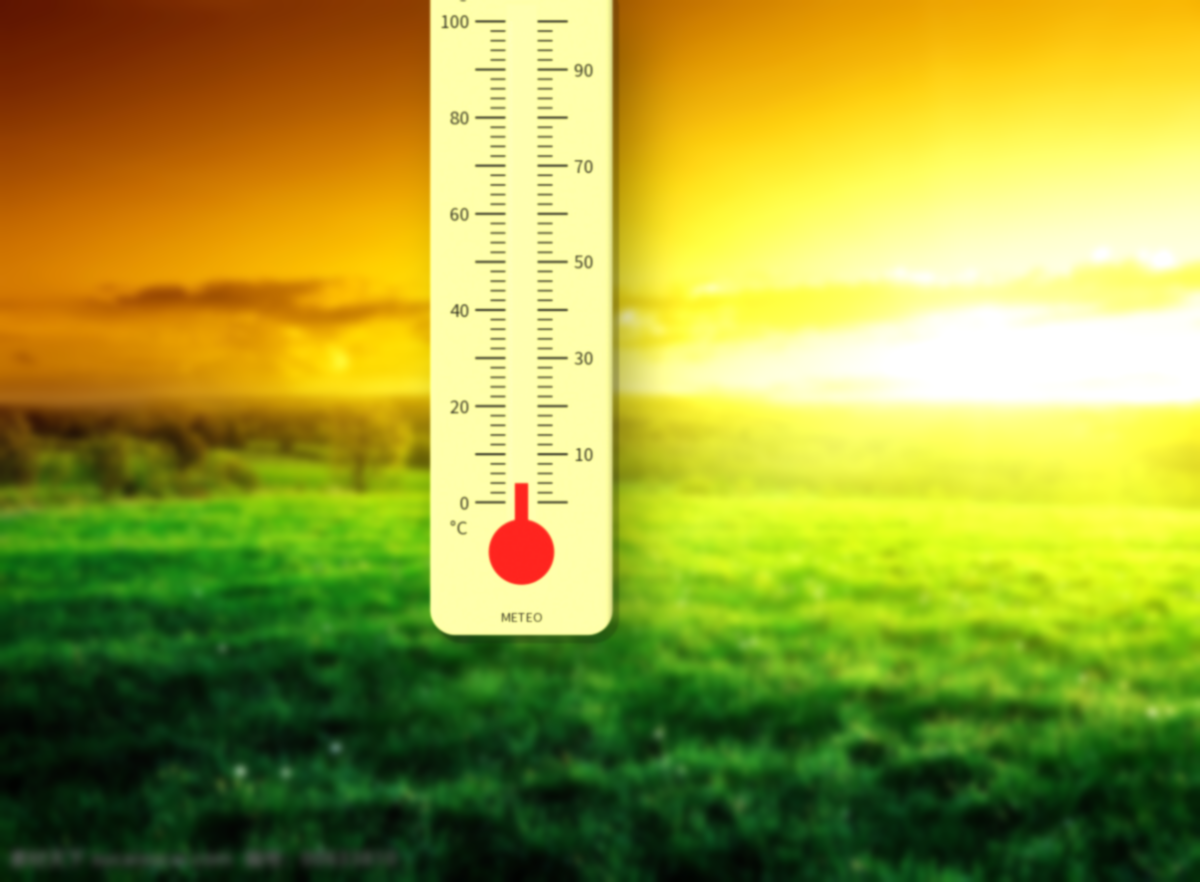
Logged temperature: 4 °C
